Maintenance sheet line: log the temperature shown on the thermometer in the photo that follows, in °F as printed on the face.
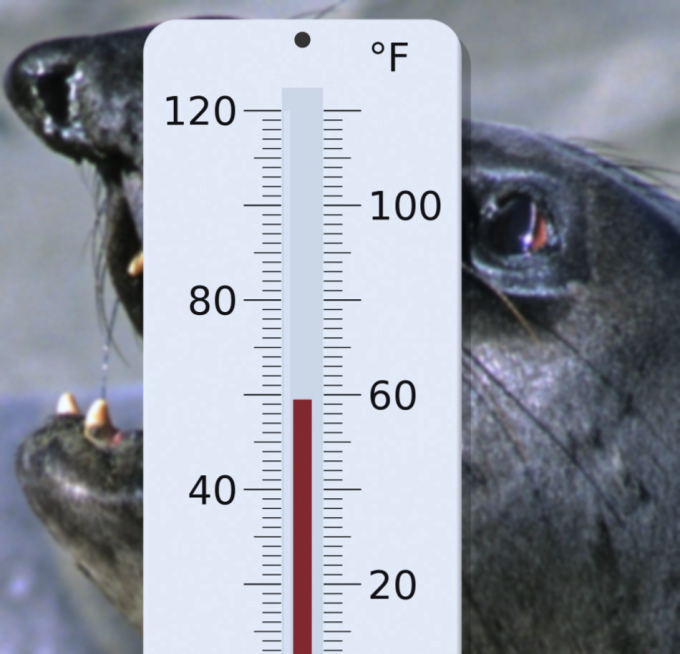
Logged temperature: 59 °F
